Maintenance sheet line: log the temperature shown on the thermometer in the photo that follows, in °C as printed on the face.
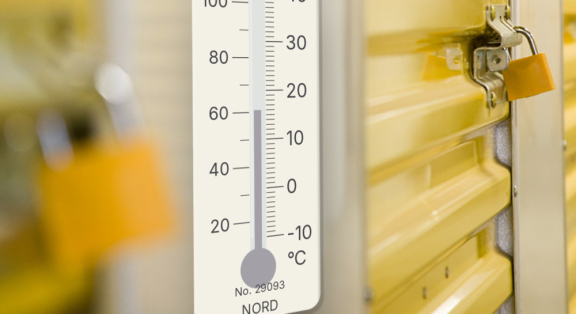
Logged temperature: 16 °C
